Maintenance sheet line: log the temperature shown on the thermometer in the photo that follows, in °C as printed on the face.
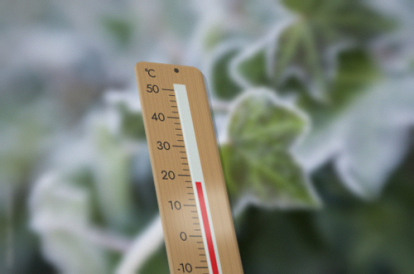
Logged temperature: 18 °C
